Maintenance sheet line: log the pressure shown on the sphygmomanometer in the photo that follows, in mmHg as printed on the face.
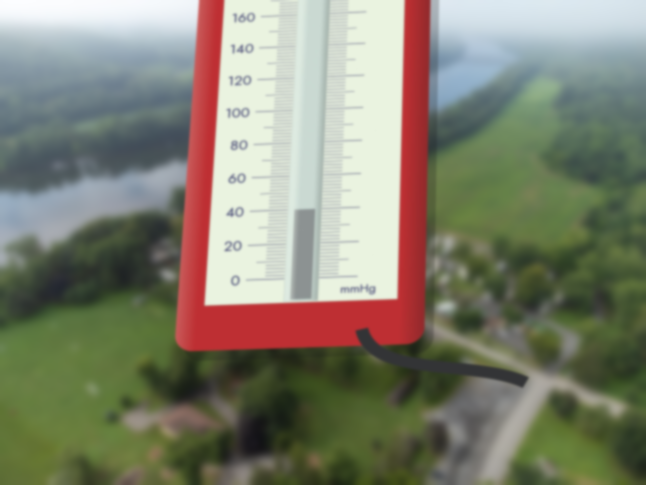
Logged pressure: 40 mmHg
